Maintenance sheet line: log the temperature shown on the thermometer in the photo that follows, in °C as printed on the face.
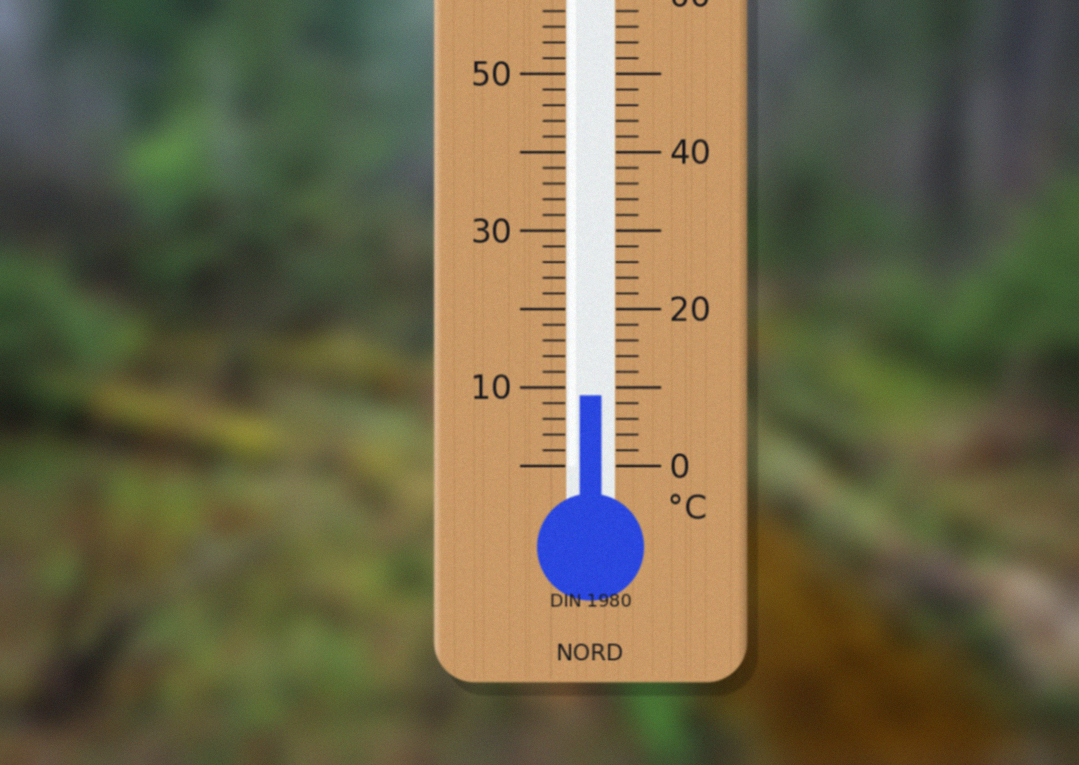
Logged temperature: 9 °C
